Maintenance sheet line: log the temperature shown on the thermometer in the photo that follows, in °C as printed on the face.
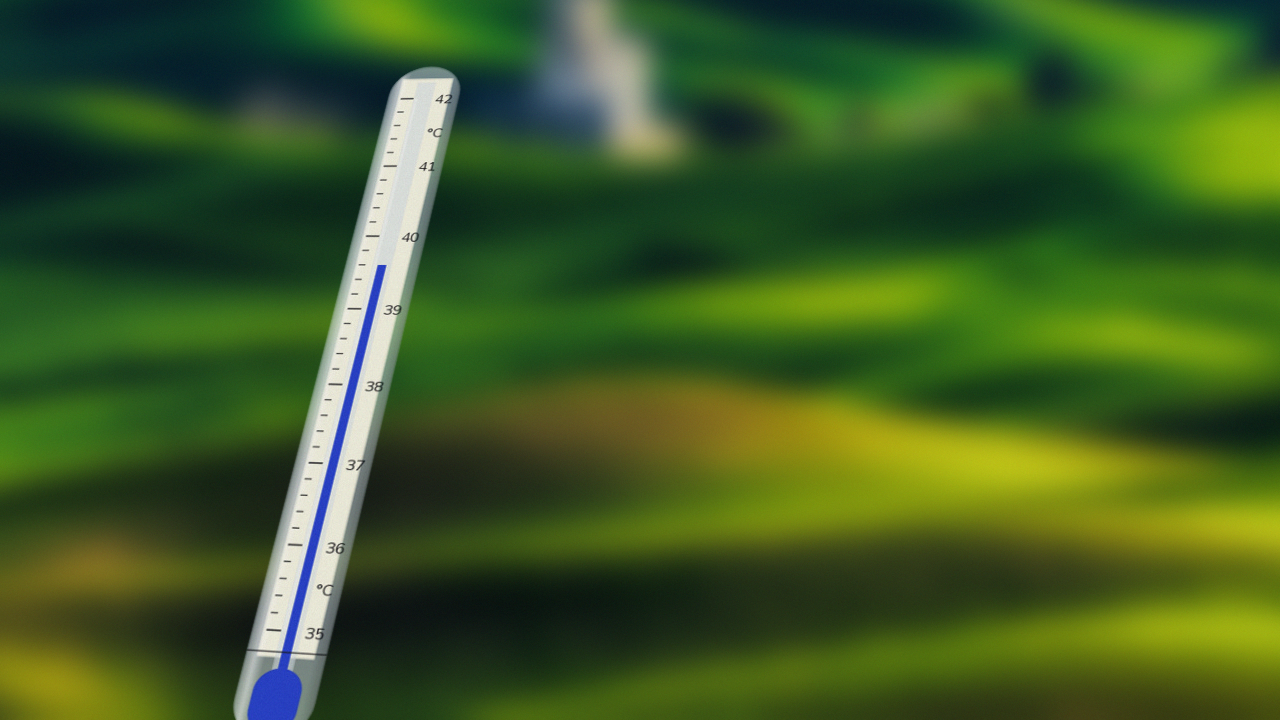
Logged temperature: 39.6 °C
